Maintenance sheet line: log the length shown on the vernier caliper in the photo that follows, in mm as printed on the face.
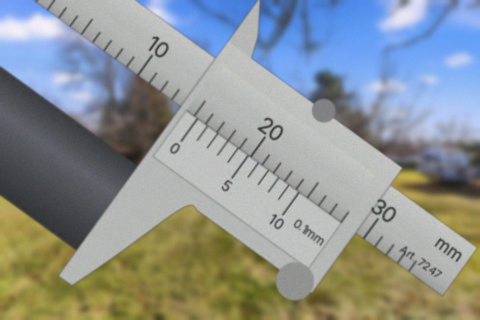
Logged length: 15.3 mm
